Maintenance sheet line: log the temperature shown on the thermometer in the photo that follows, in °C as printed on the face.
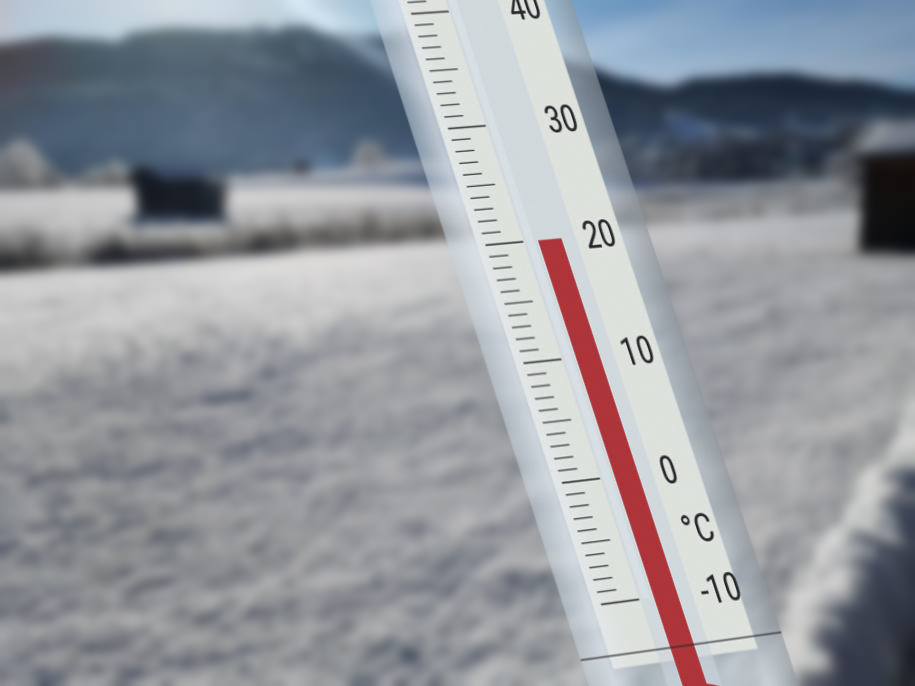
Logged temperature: 20 °C
